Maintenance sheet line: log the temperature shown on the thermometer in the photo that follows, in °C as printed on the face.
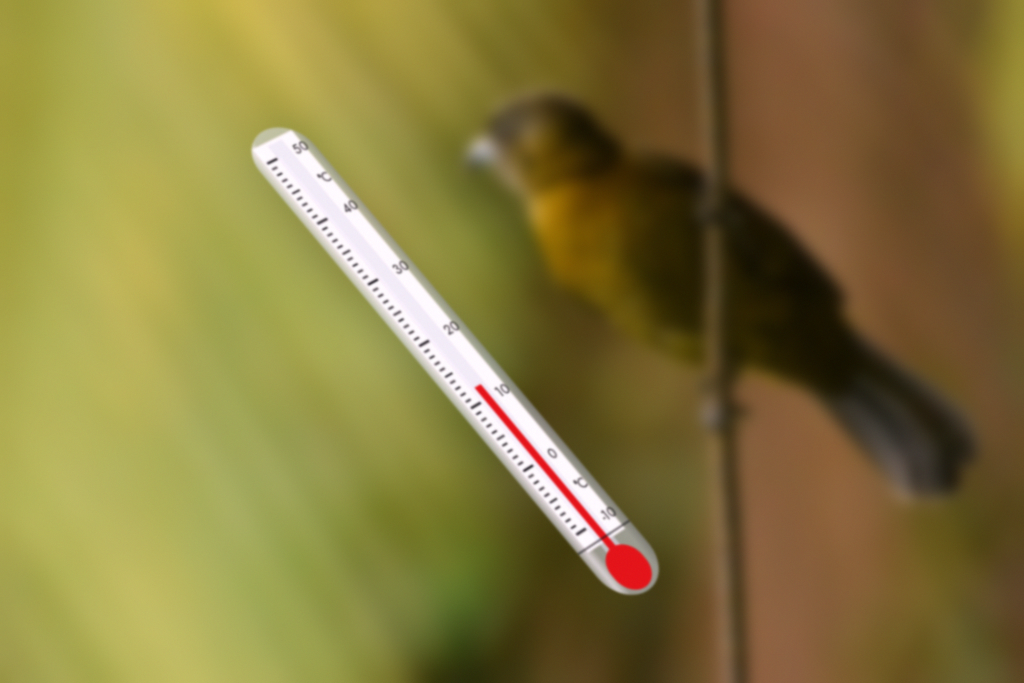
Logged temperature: 12 °C
